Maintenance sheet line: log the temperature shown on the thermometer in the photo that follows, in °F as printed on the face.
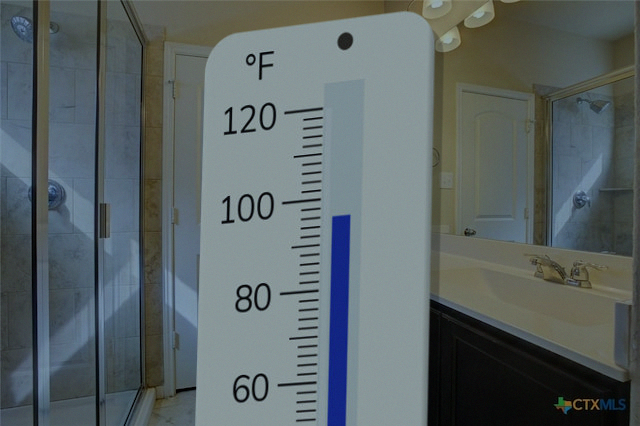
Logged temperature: 96 °F
